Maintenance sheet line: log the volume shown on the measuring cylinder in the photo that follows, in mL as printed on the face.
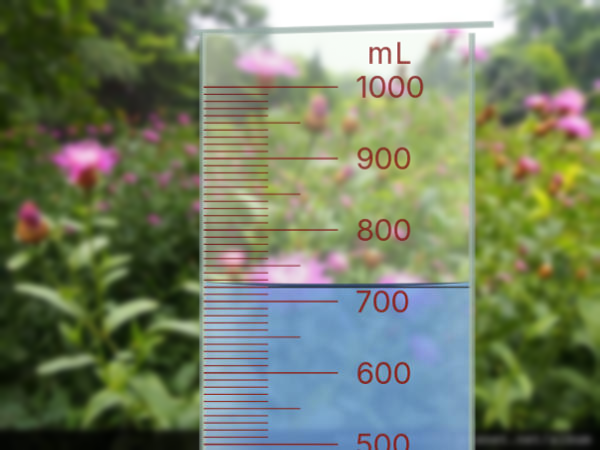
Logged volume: 720 mL
